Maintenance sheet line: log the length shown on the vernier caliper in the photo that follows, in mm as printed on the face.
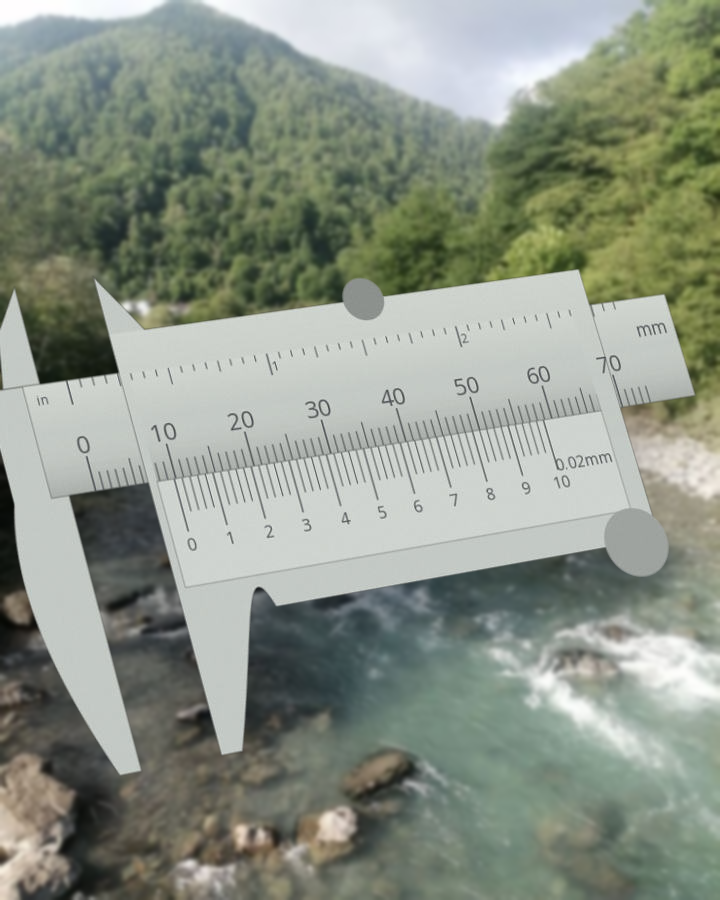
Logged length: 9.8 mm
